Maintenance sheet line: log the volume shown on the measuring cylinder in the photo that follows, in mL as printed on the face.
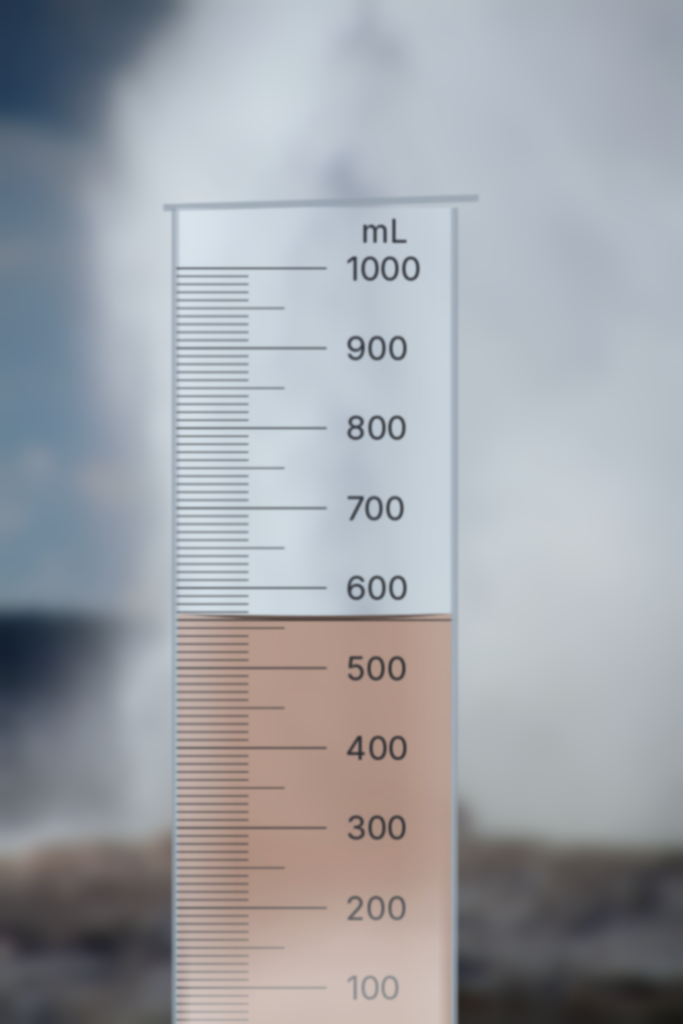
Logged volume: 560 mL
